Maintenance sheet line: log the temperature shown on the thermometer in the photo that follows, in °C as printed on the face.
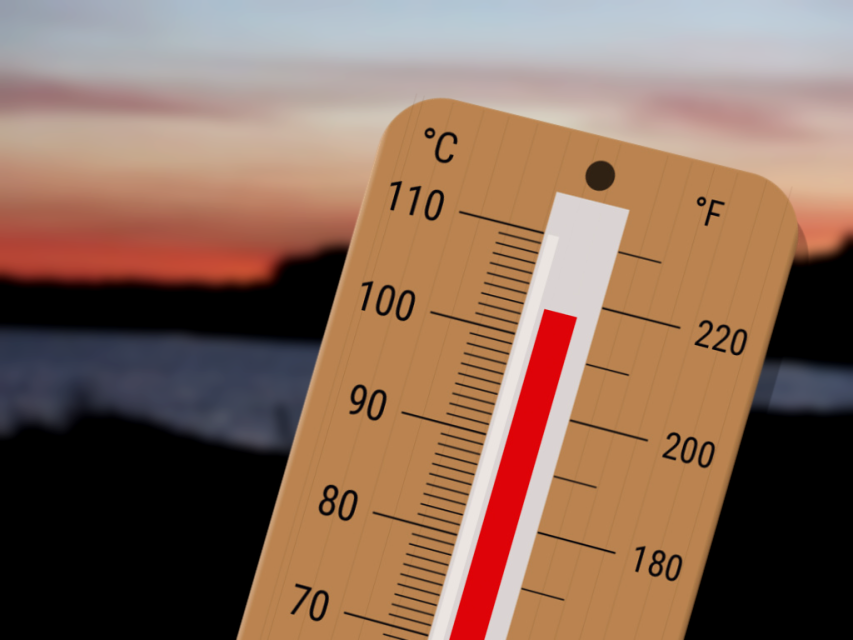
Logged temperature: 103 °C
